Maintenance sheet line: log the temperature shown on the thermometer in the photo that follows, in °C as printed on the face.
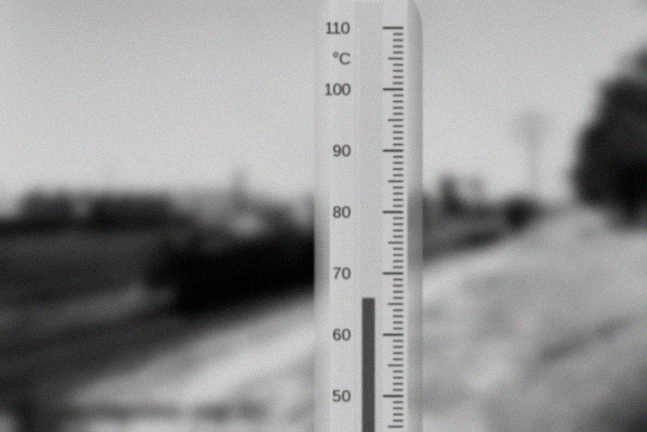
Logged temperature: 66 °C
